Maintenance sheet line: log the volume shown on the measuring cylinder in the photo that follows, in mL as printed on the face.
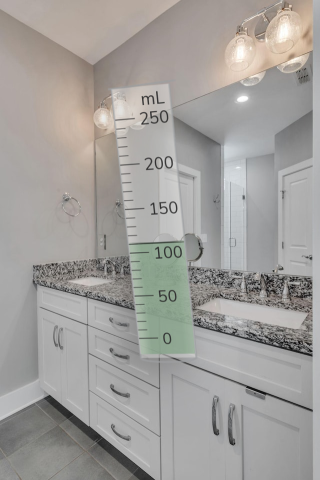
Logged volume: 110 mL
